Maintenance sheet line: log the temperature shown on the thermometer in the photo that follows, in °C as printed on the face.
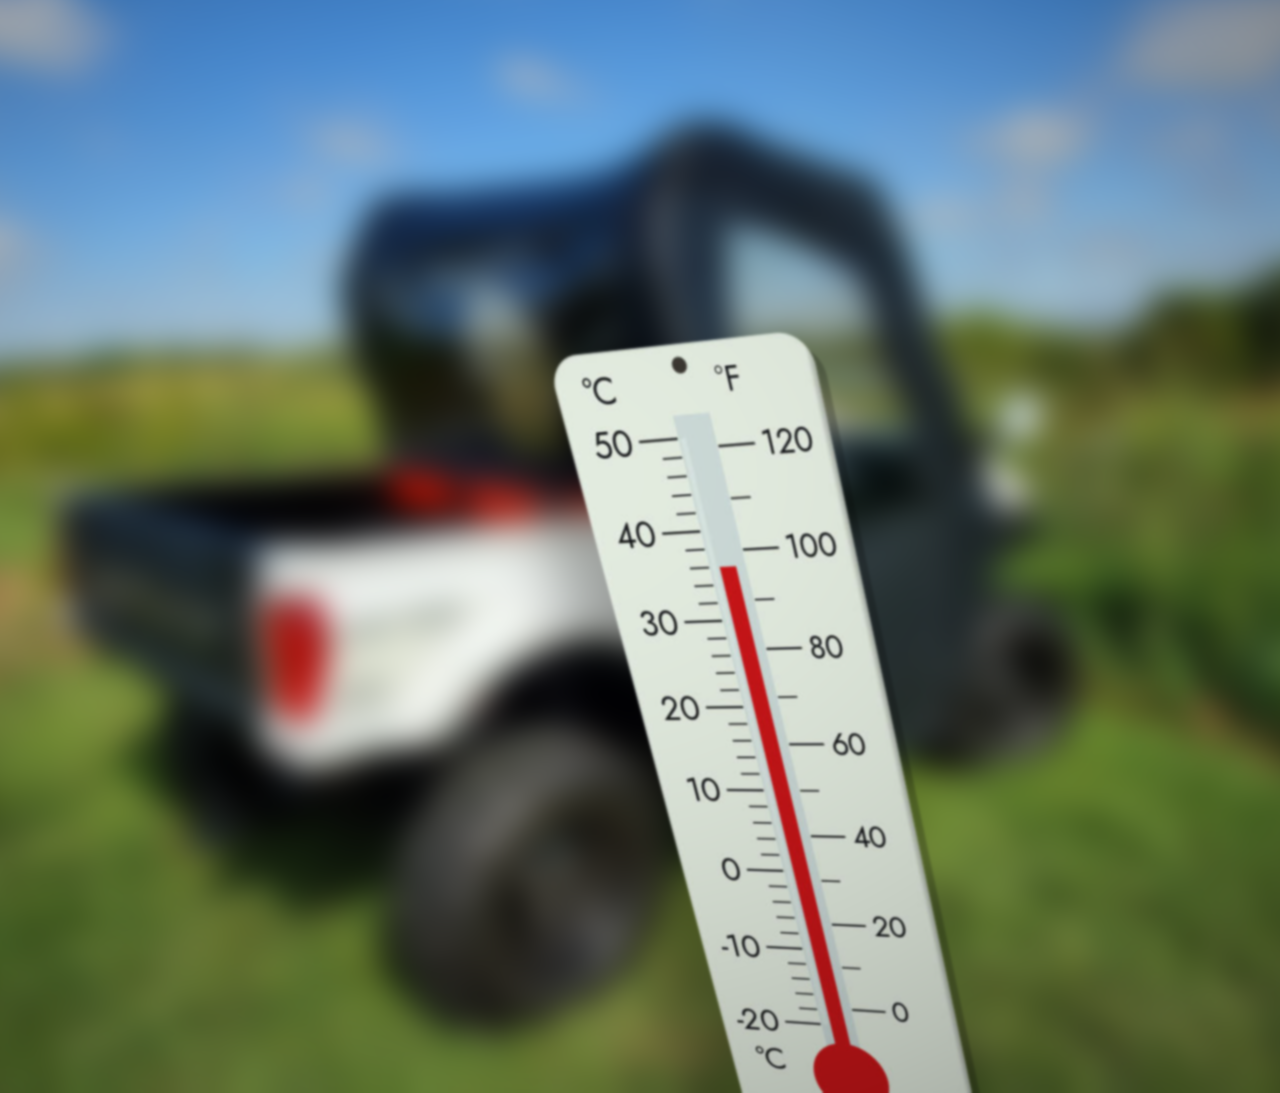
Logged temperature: 36 °C
